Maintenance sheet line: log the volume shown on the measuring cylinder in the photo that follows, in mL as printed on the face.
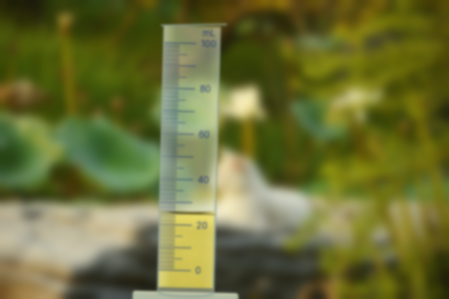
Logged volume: 25 mL
